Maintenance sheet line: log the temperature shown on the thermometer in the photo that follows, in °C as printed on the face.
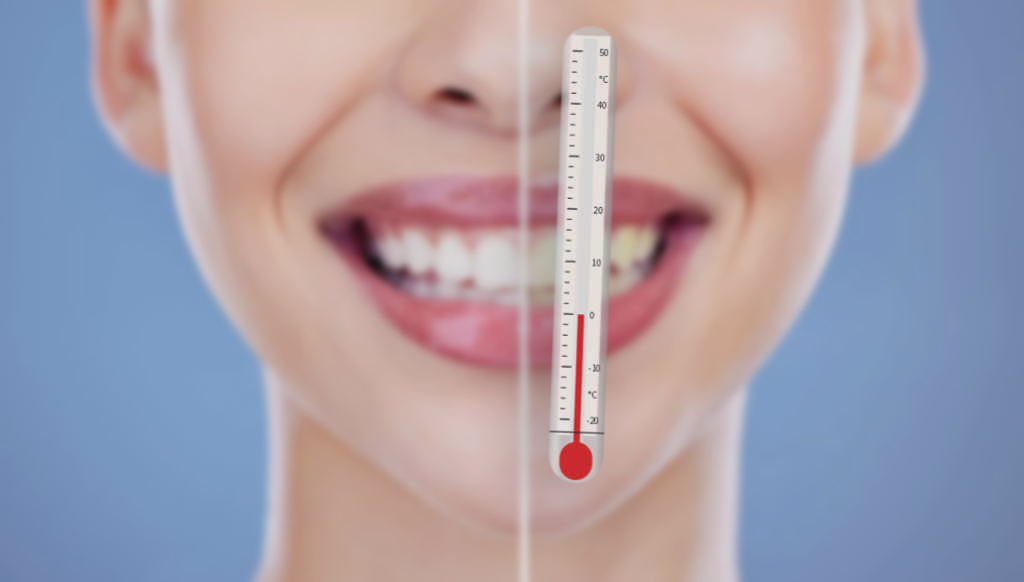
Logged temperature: 0 °C
